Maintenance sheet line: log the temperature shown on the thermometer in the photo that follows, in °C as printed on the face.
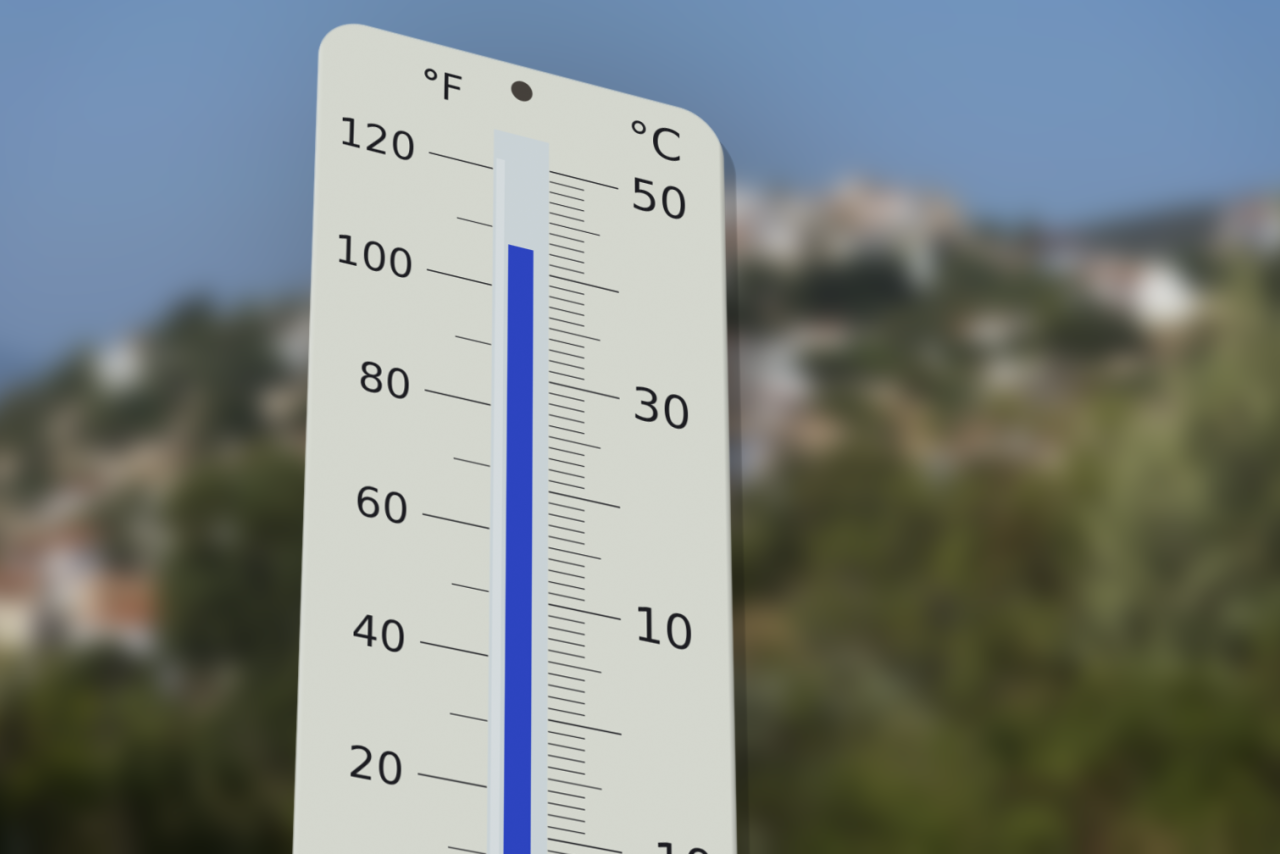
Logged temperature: 42 °C
